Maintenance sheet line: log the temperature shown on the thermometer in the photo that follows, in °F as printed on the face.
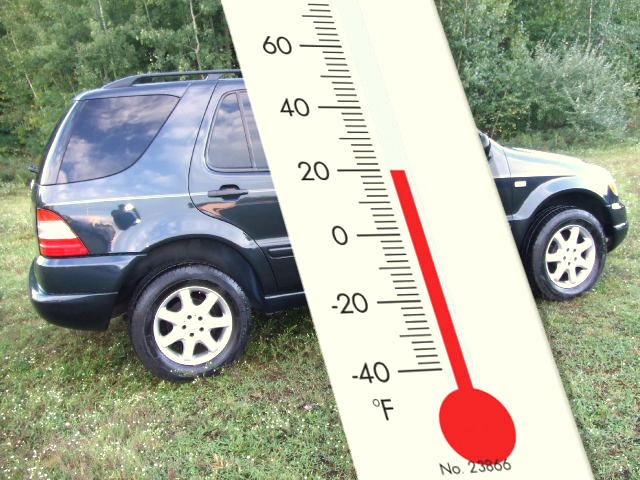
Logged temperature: 20 °F
